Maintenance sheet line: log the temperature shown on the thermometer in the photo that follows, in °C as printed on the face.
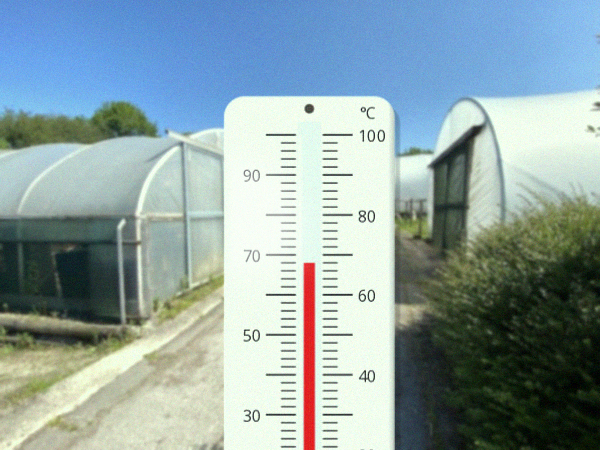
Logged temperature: 68 °C
